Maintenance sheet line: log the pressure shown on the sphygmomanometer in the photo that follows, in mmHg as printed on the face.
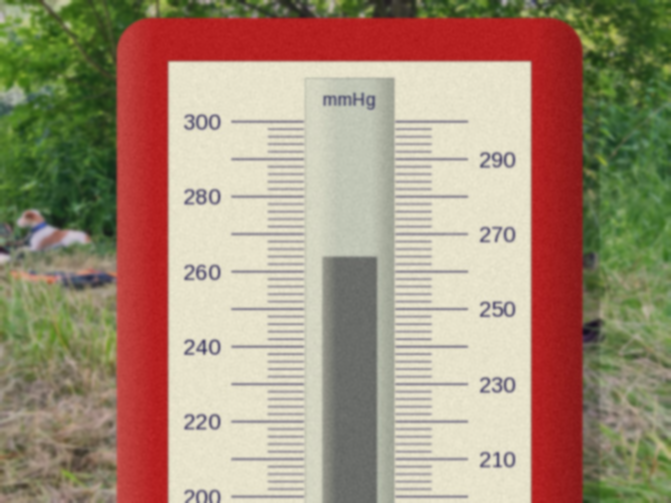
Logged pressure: 264 mmHg
